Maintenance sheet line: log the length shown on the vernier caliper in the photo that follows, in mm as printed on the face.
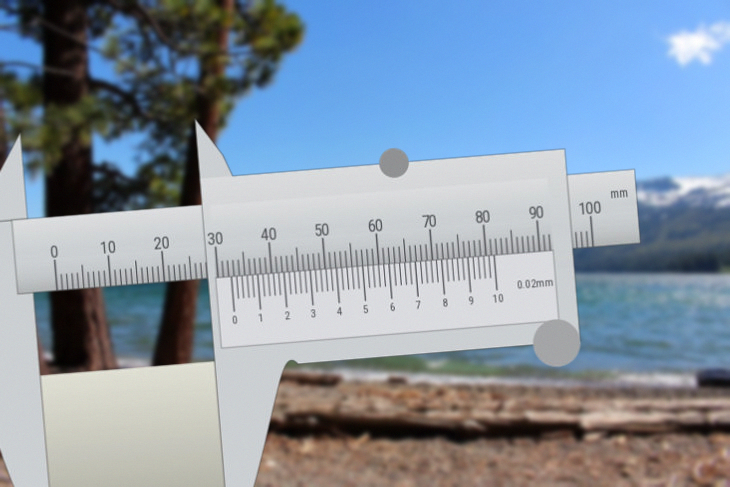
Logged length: 32.5 mm
